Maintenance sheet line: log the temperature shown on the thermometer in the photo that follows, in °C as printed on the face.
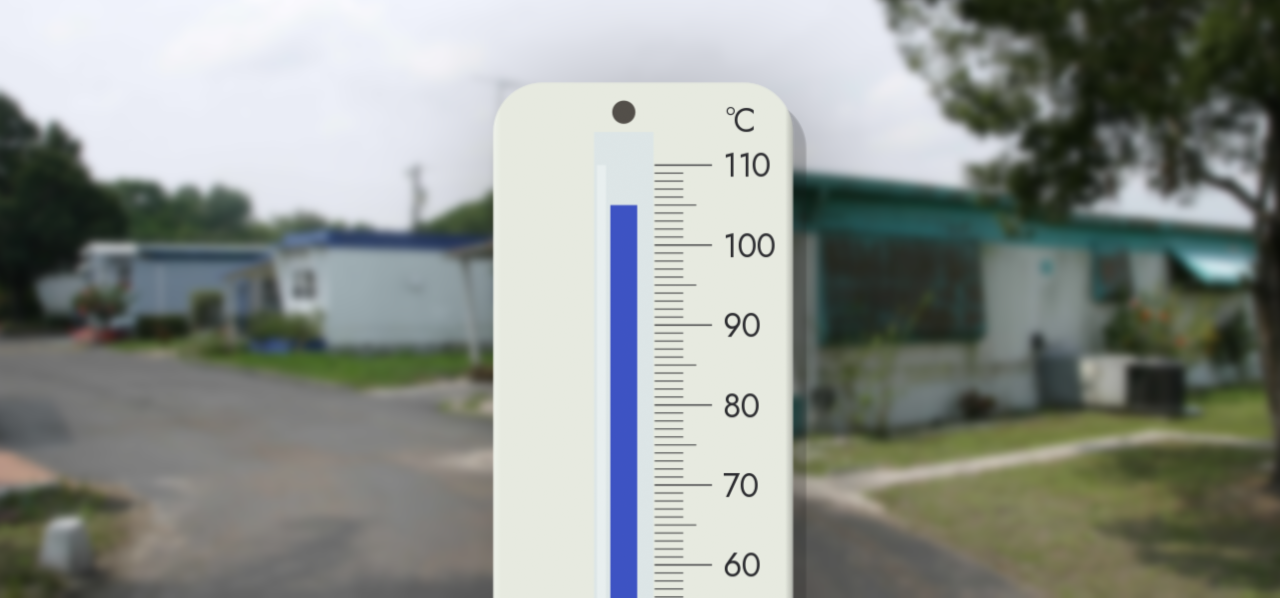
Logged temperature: 105 °C
